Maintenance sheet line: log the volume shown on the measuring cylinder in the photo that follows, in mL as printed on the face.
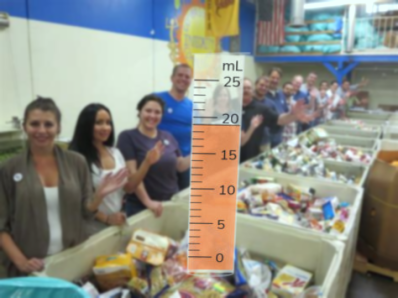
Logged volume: 19 mL
